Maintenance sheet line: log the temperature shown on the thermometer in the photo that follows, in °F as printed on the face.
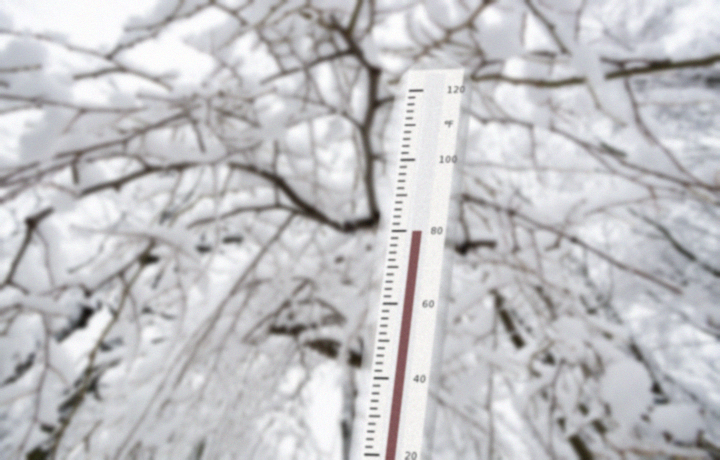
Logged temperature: 80 °F
